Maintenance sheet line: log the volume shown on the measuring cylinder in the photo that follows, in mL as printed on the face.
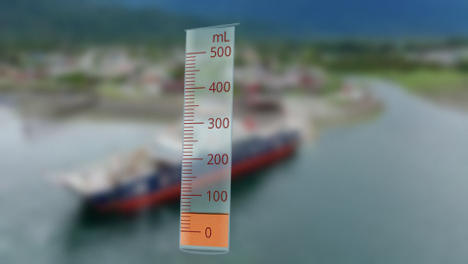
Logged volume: 50 mL
